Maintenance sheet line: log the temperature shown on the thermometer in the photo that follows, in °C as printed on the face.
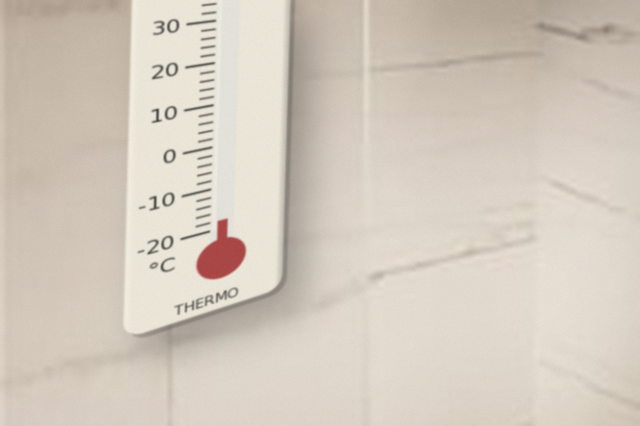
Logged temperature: -18 °C
